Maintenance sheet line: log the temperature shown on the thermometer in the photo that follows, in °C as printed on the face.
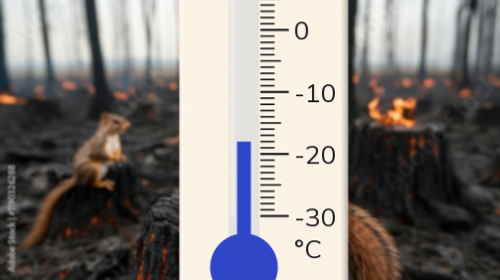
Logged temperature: -18 °C
